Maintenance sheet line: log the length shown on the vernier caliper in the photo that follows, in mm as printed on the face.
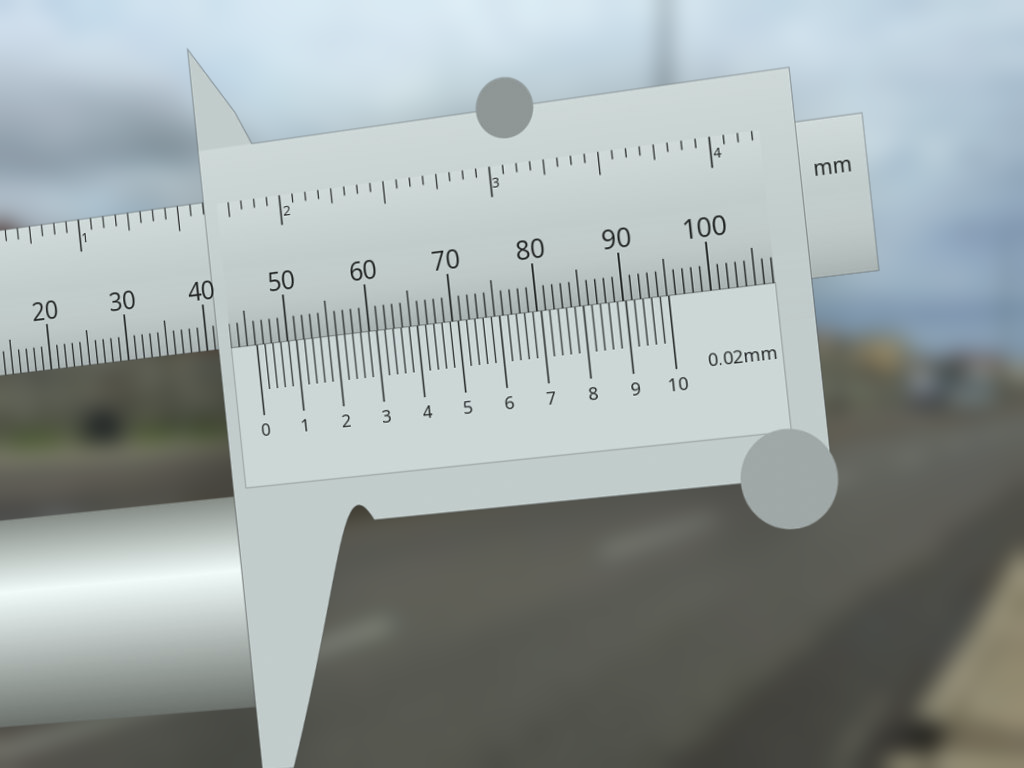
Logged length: 46.2 mm
